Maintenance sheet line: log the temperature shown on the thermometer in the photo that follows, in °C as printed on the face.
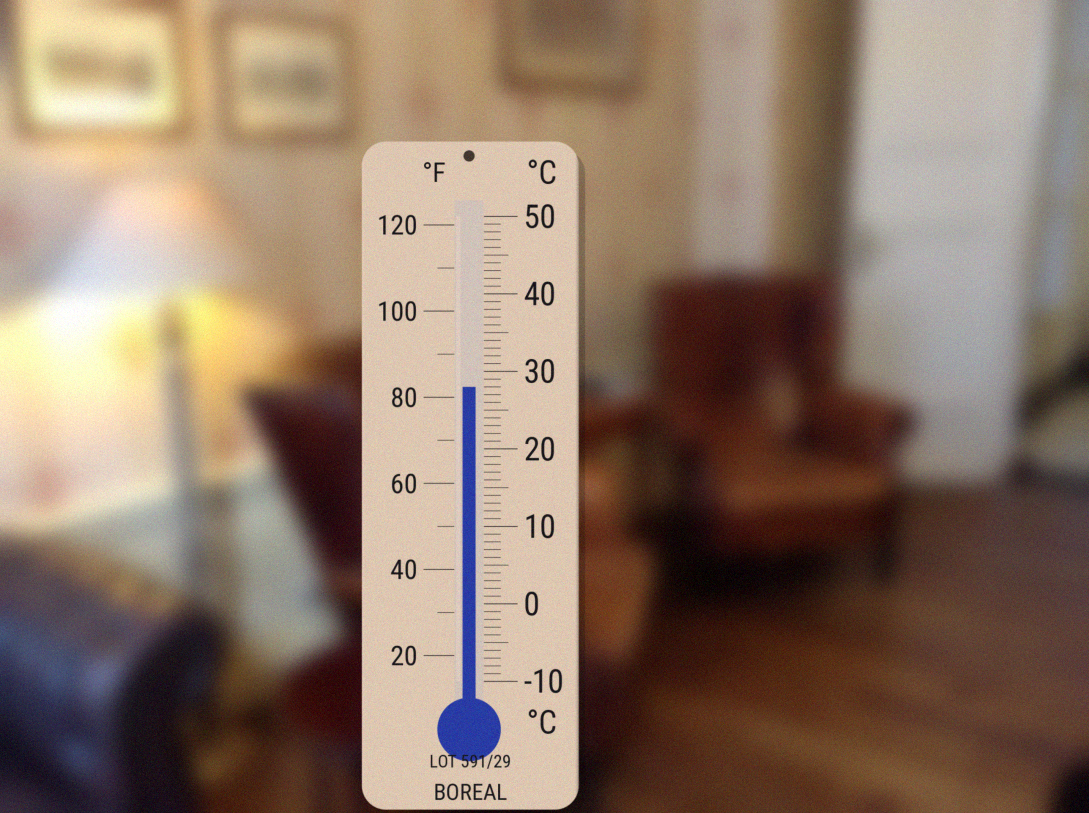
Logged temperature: 28 °C
